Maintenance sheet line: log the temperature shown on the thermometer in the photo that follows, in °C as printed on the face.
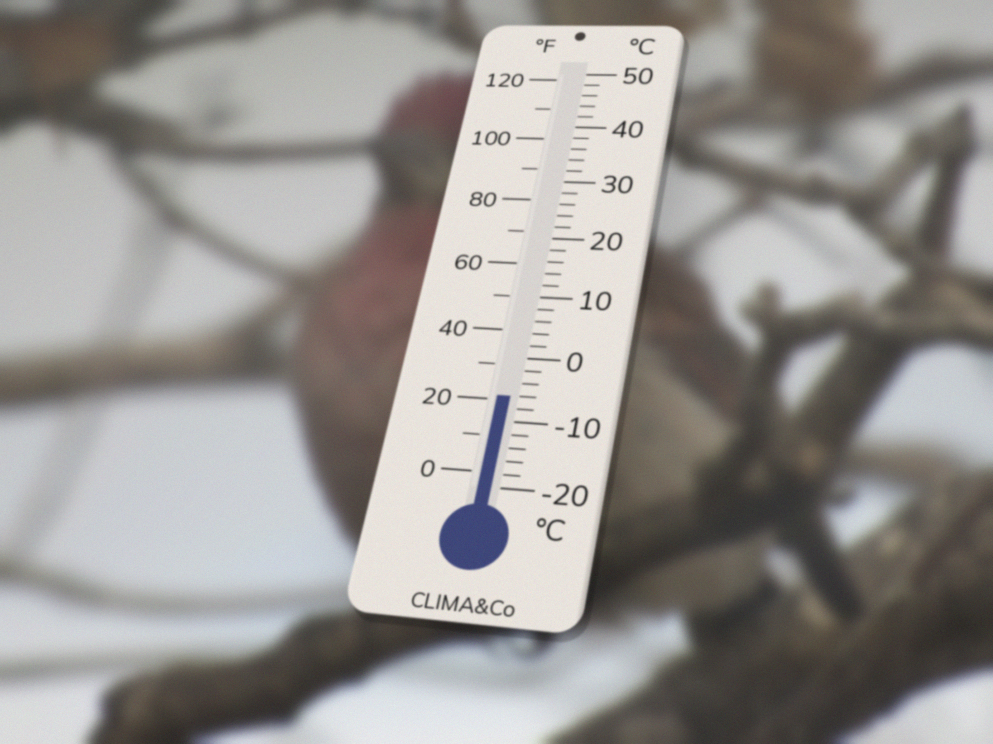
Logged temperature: -6 °C
